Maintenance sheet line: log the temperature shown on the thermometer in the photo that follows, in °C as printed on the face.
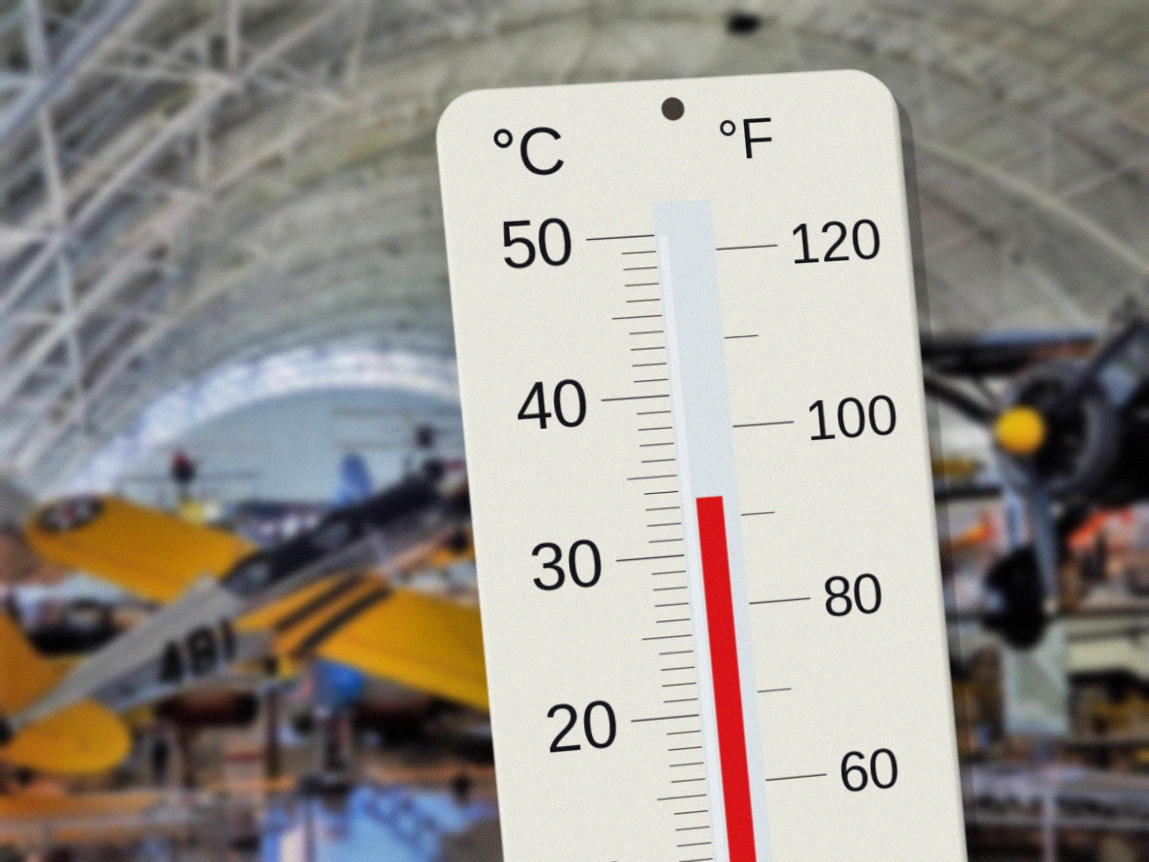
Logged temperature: 33.5 °C
